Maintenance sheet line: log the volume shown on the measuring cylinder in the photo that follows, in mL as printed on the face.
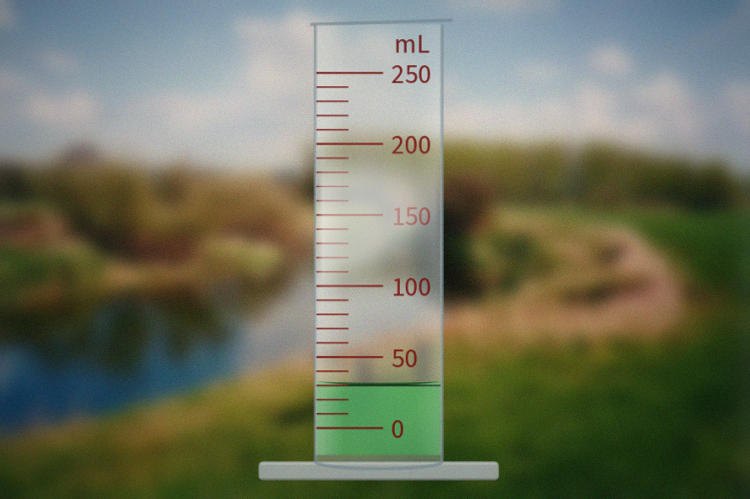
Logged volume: 30 mL
